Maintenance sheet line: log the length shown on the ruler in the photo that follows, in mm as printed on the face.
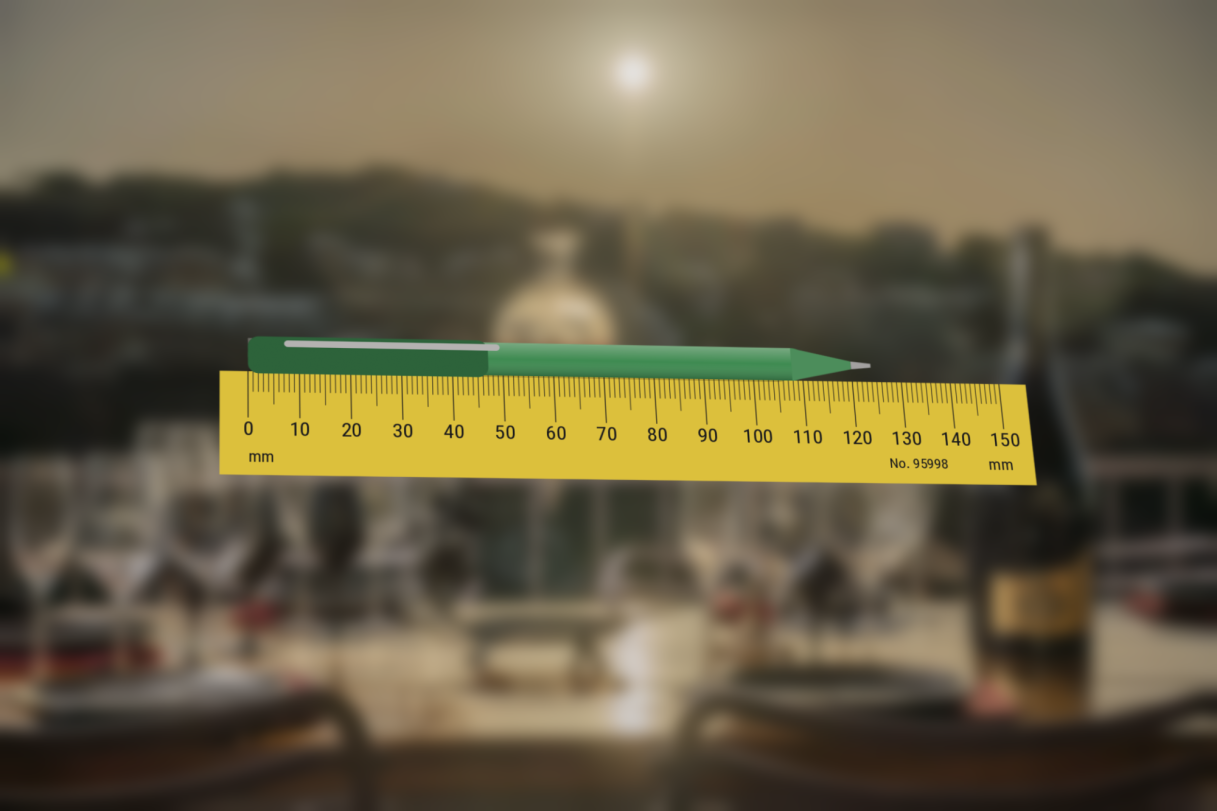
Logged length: 124 mm
